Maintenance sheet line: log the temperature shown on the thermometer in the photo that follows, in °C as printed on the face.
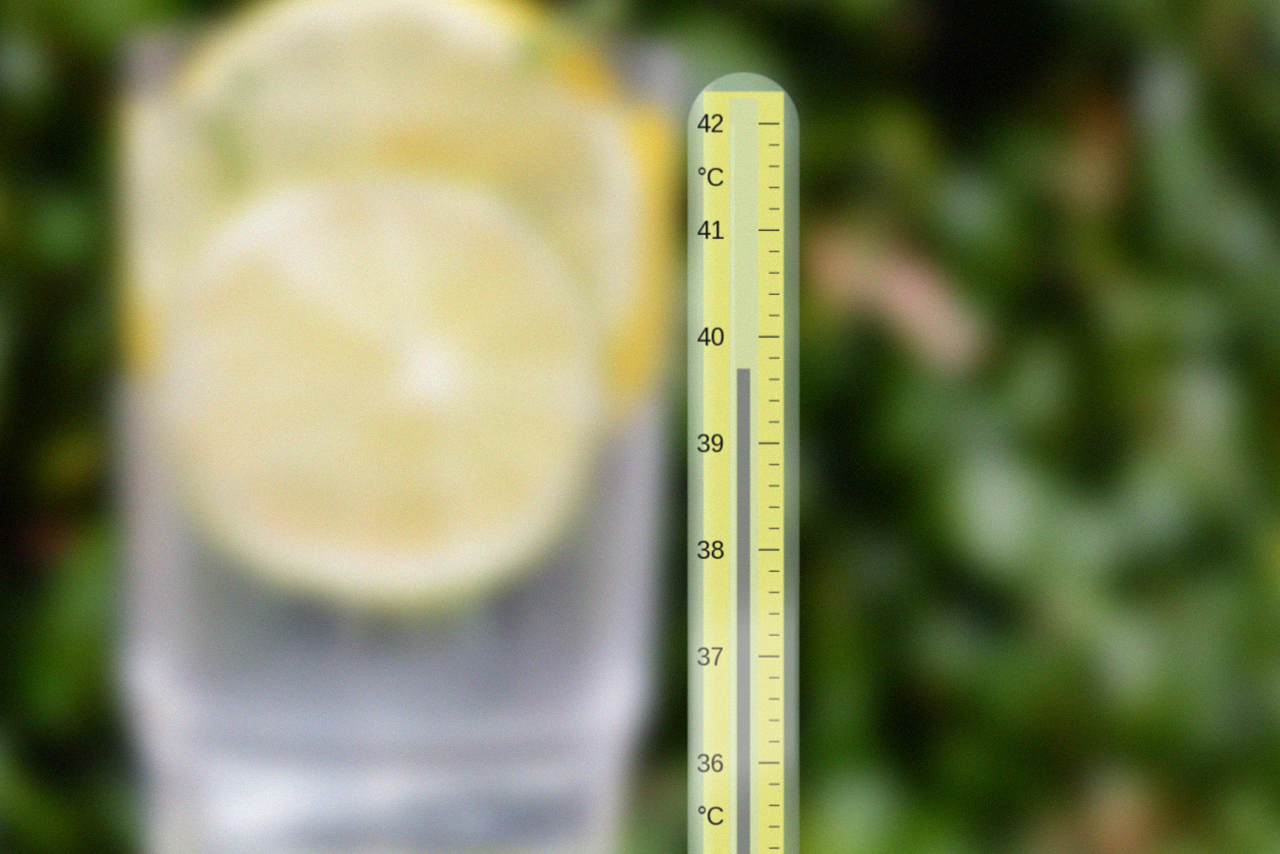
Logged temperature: 39.7 °C
